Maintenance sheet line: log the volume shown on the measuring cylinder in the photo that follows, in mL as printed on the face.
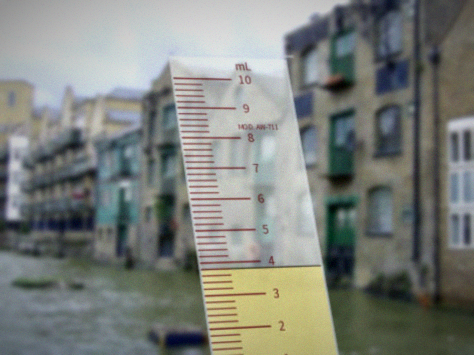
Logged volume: 3.8 mL
